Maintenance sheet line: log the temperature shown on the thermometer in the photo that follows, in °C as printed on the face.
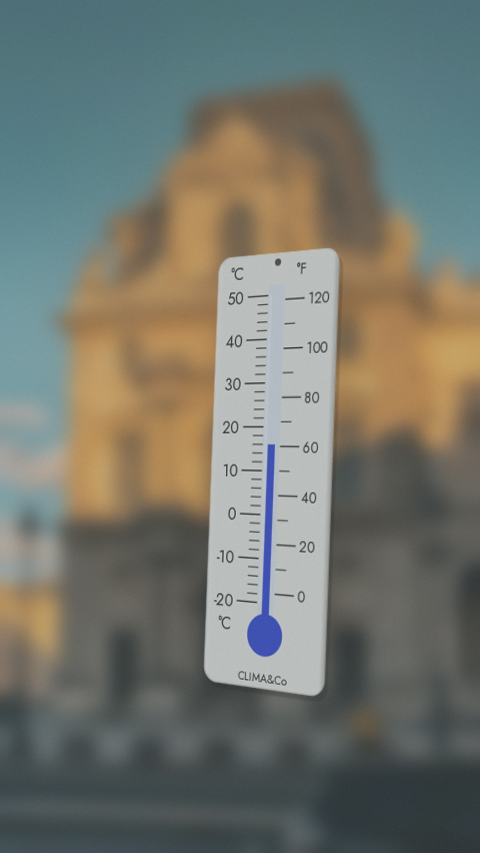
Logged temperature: 16 °C
